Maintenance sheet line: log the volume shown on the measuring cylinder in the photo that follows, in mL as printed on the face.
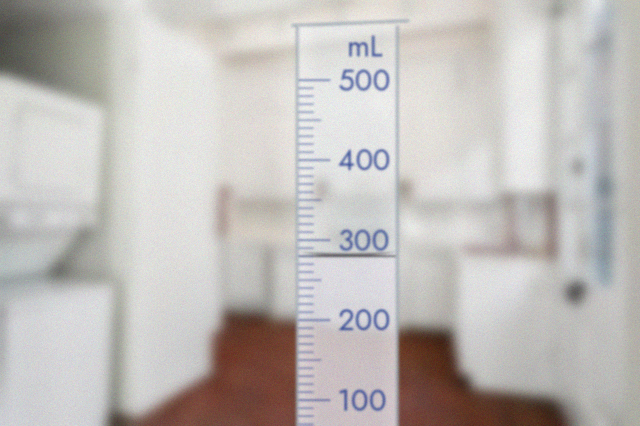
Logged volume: 280 mL
